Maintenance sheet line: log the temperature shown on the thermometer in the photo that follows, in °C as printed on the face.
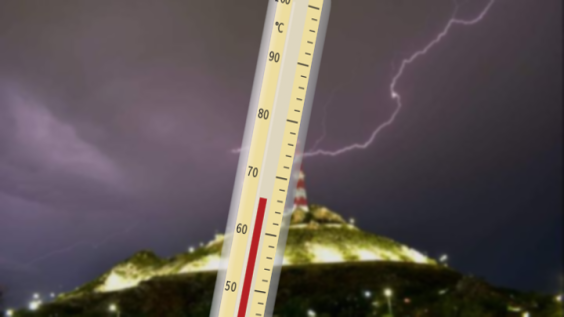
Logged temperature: 66 °C
